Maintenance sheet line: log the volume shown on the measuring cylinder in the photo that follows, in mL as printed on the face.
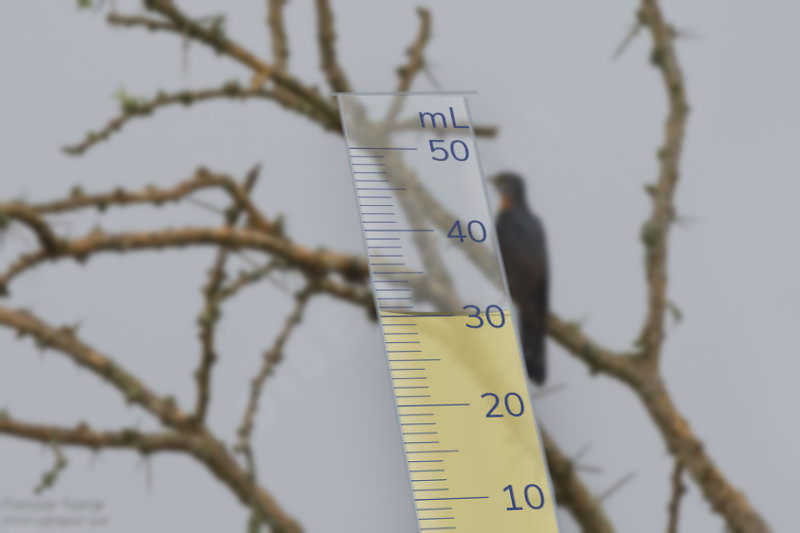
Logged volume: 30 mL
